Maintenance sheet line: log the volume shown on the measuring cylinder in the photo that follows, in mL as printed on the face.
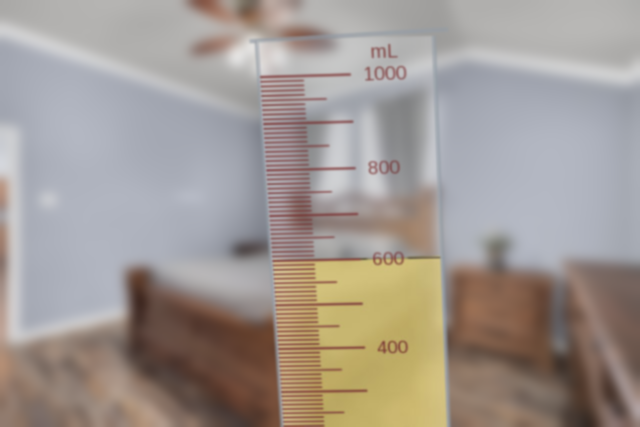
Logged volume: 600 mL
